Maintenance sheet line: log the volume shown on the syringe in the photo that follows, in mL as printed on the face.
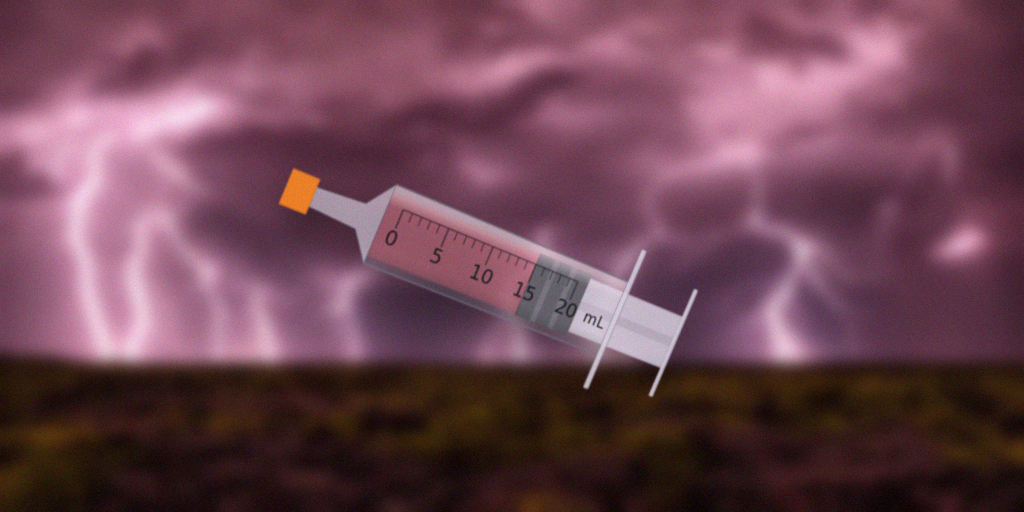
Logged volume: 15 mL
